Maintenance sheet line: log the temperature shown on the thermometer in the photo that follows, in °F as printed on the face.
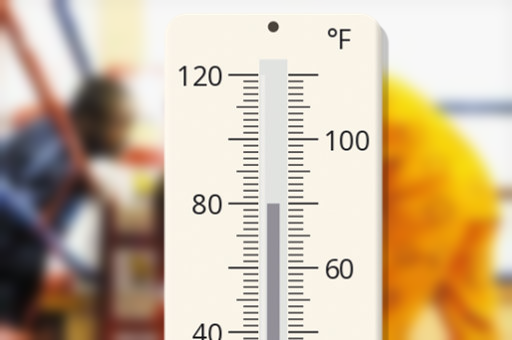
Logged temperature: 80 °F
